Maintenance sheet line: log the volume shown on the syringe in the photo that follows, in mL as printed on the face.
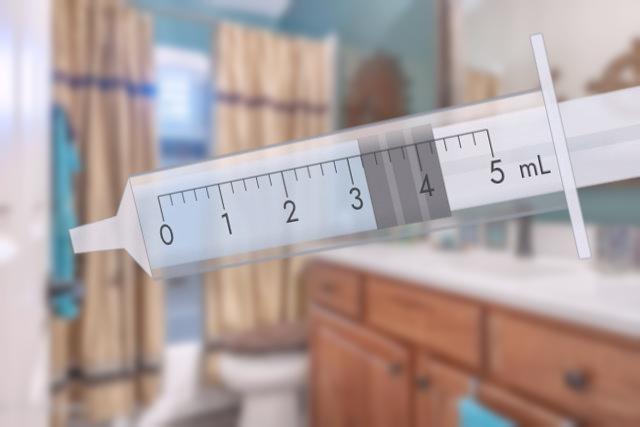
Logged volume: 3.2 mL
